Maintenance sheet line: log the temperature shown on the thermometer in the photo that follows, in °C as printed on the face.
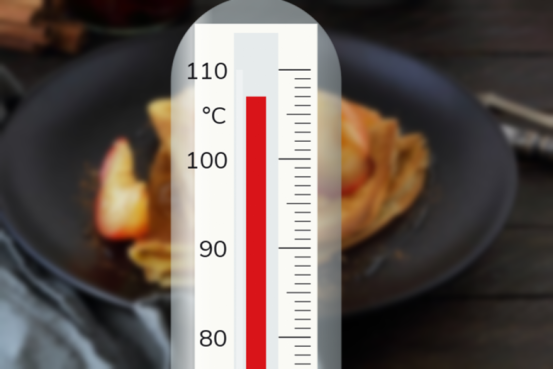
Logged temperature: 107 °C
